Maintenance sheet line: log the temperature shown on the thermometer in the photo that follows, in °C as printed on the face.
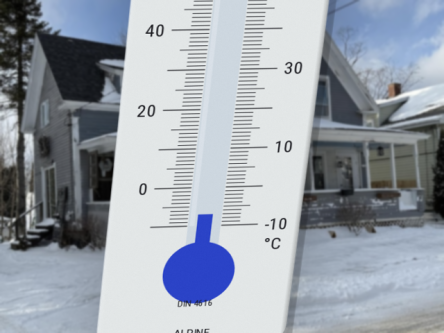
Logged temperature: -7 °C
